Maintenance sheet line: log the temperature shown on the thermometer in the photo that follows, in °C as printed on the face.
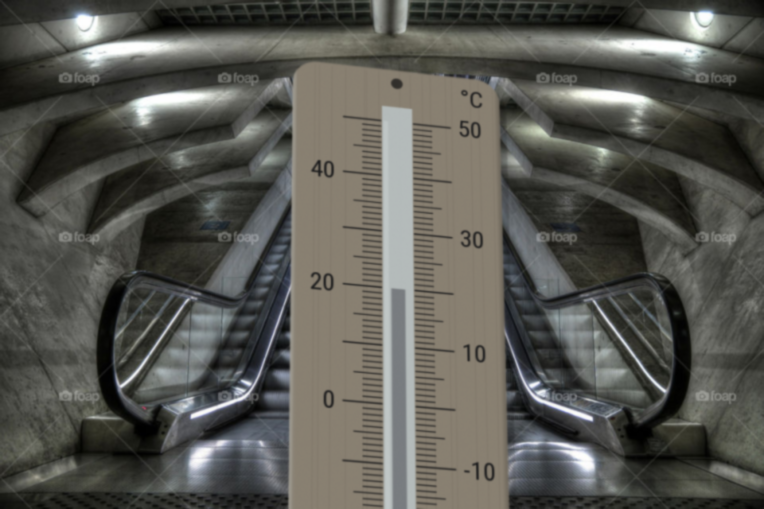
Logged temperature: 20 °C
